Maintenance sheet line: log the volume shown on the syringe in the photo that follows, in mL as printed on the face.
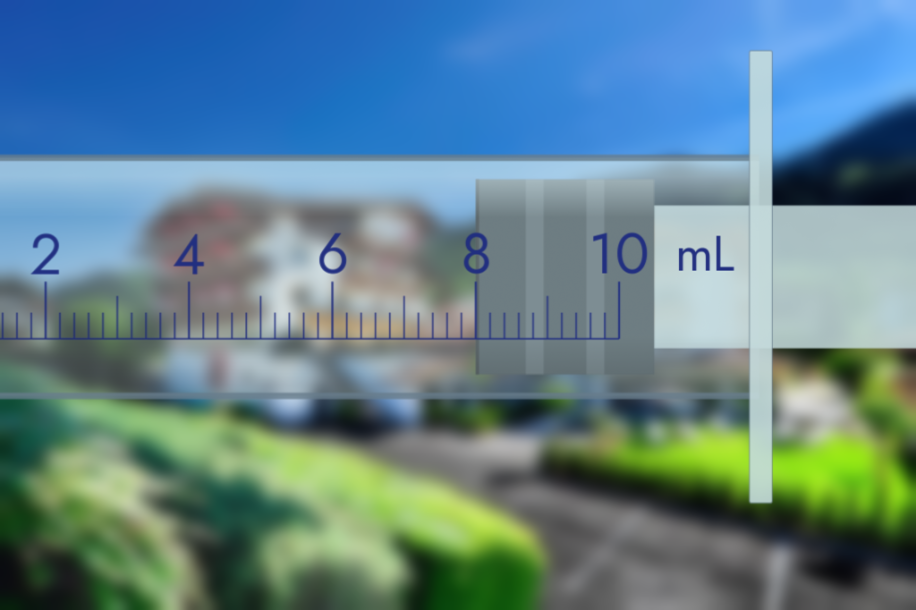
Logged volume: 8 mL
